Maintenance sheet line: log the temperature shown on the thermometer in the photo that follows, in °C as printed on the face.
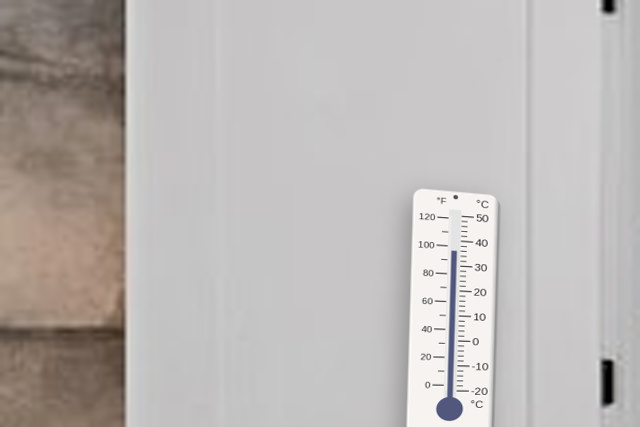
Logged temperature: 36 °C
